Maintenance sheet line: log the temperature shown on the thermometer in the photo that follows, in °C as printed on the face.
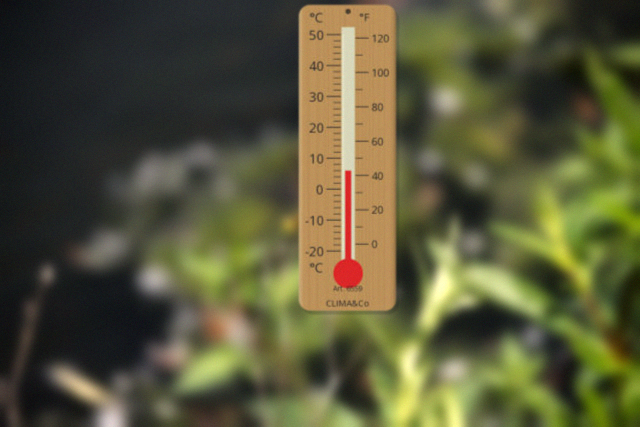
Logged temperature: 6 °C
